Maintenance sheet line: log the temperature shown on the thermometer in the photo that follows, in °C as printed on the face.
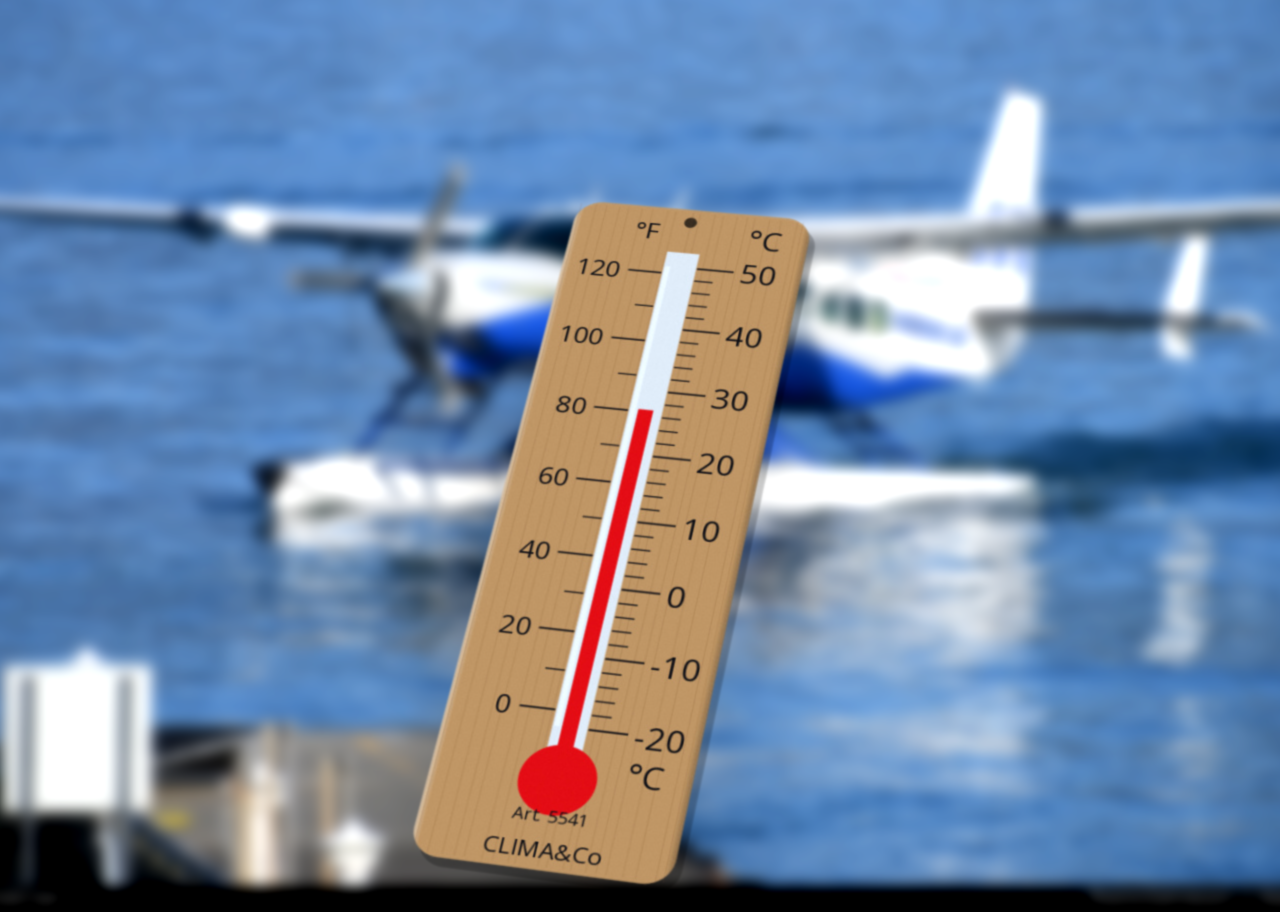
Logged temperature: 27 °C
